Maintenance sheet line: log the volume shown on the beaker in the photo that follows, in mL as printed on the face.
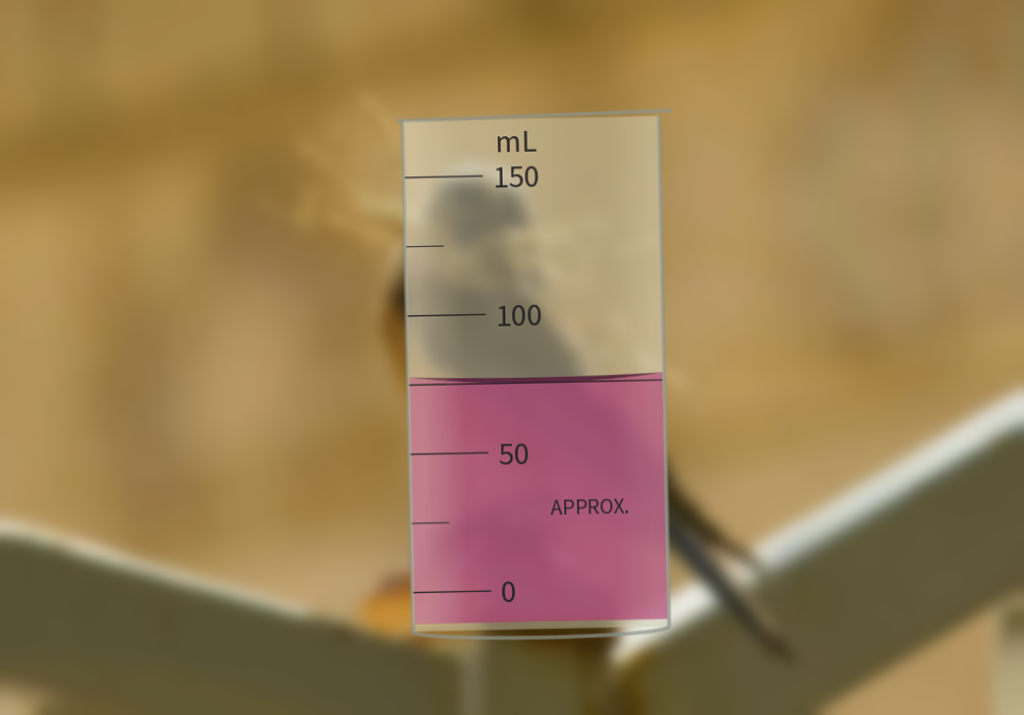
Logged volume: 75 mL
